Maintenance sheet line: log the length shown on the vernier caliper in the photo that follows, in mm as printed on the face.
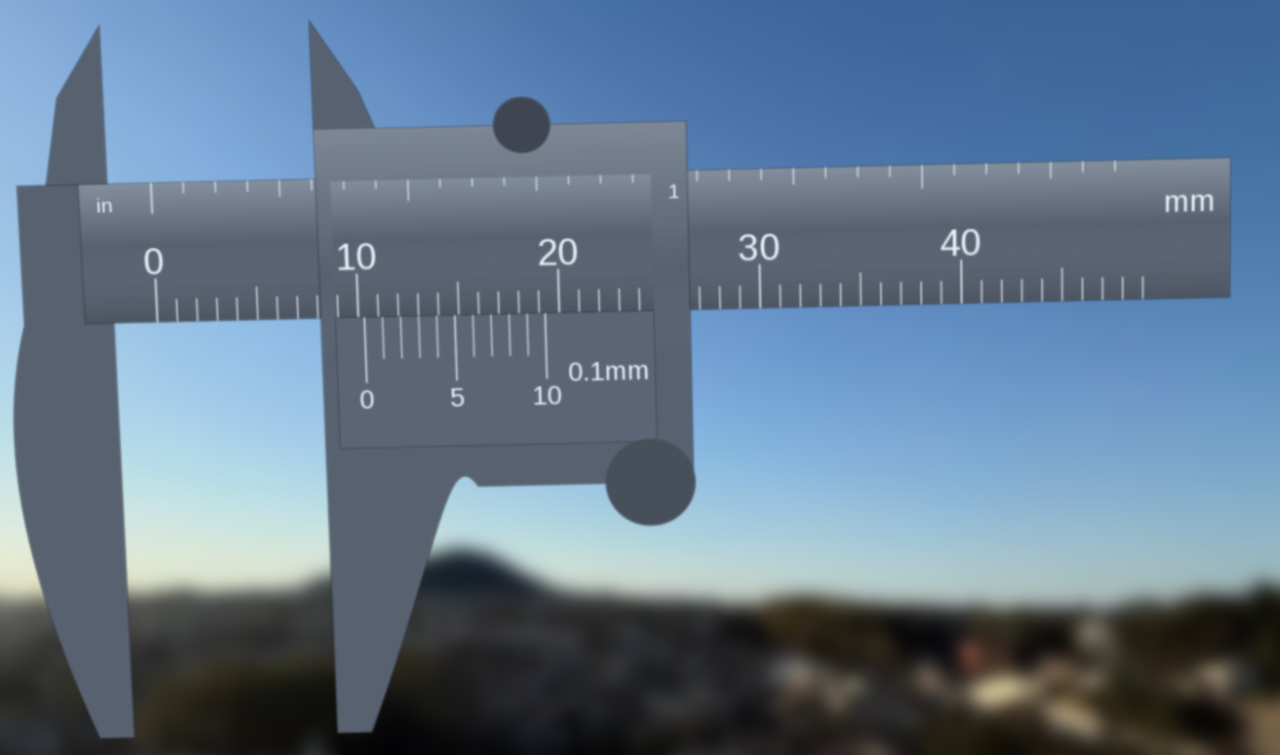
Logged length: 10.3 mm
